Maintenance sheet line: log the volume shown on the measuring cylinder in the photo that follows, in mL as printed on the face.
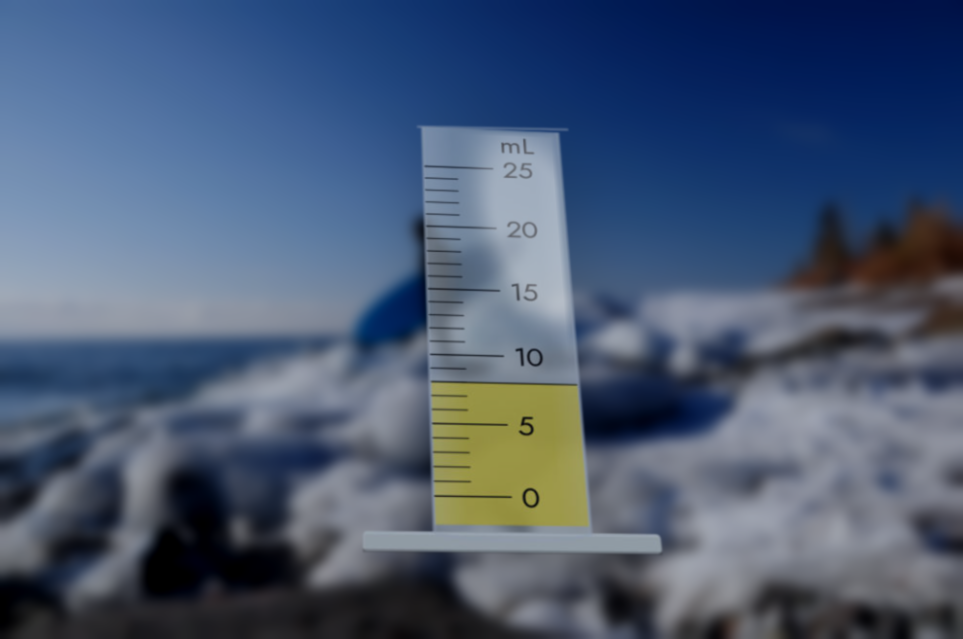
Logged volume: 8 mL
